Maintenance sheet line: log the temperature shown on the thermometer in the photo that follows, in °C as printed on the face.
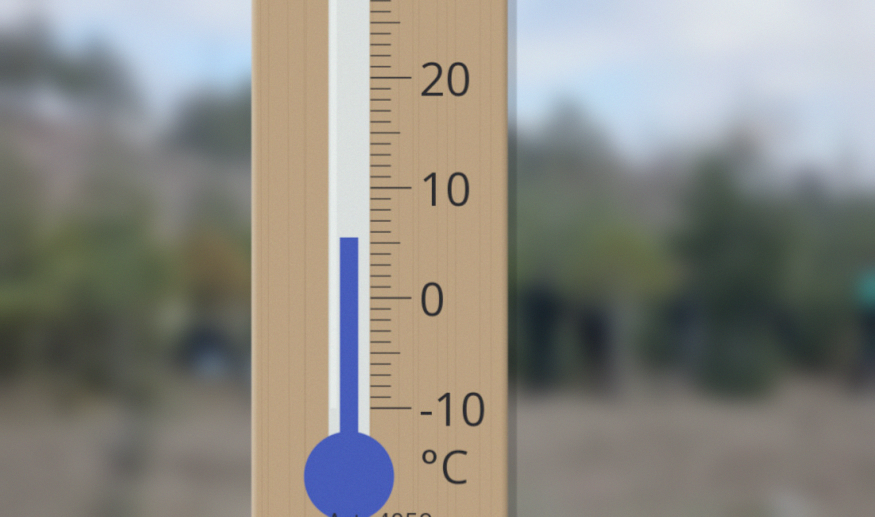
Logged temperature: 5.5 °C
